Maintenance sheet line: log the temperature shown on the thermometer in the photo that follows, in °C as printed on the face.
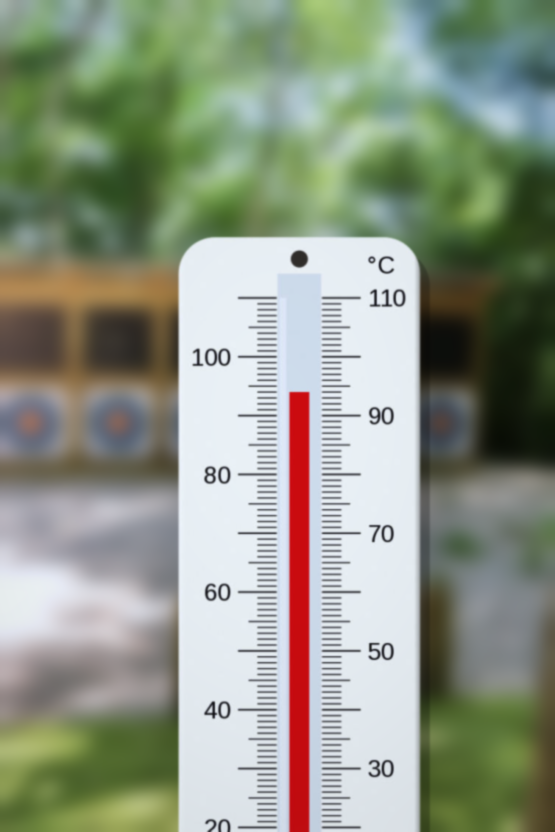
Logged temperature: 94 °C
